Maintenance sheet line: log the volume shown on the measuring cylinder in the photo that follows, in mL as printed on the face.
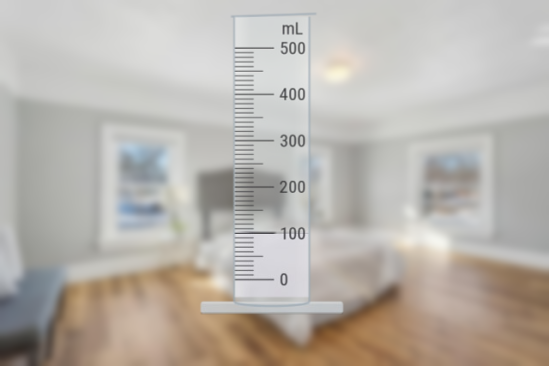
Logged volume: 100 mL
